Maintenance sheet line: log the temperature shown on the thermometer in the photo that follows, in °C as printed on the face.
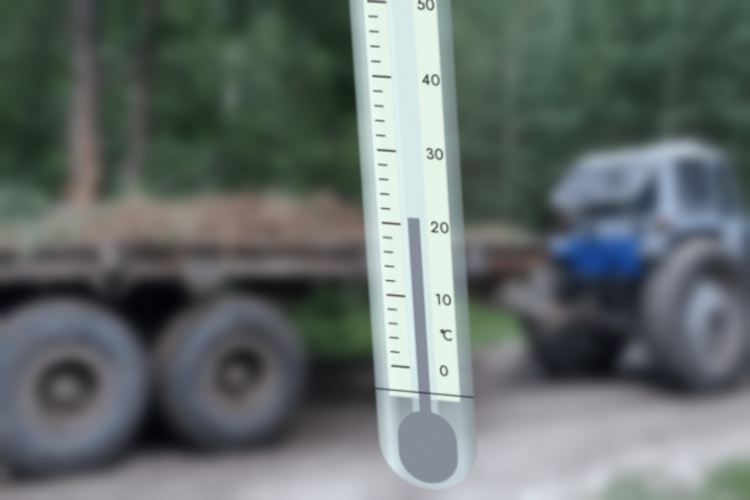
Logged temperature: 21 °C
